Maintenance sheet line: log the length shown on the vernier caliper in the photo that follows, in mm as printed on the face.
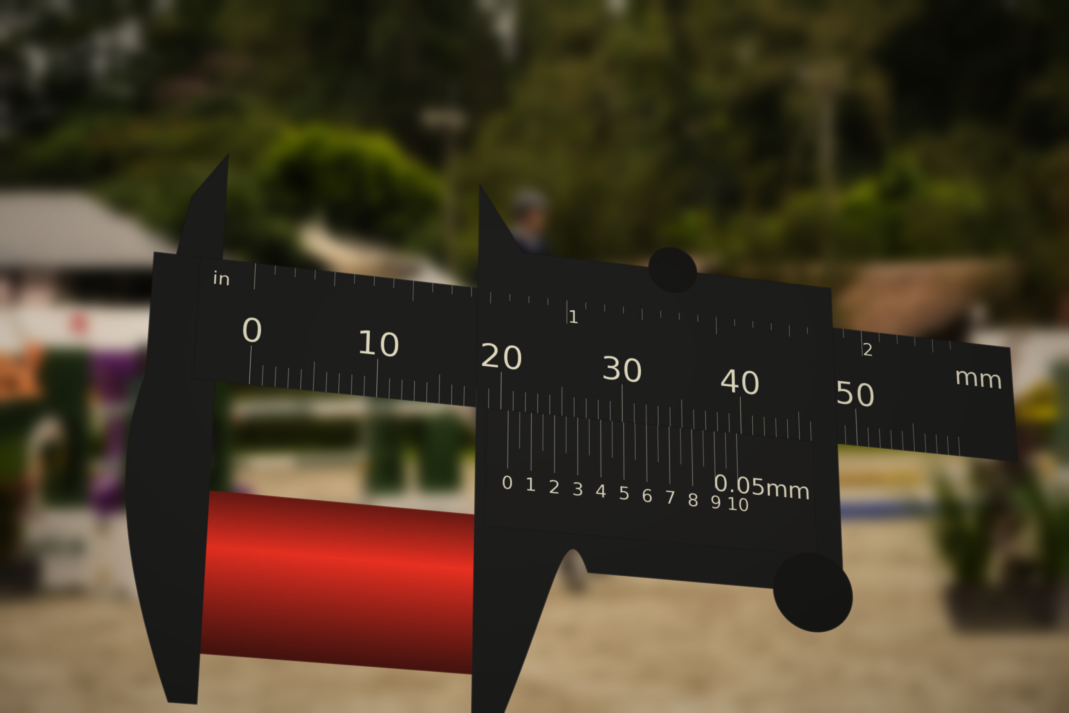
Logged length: 20.6 mm
